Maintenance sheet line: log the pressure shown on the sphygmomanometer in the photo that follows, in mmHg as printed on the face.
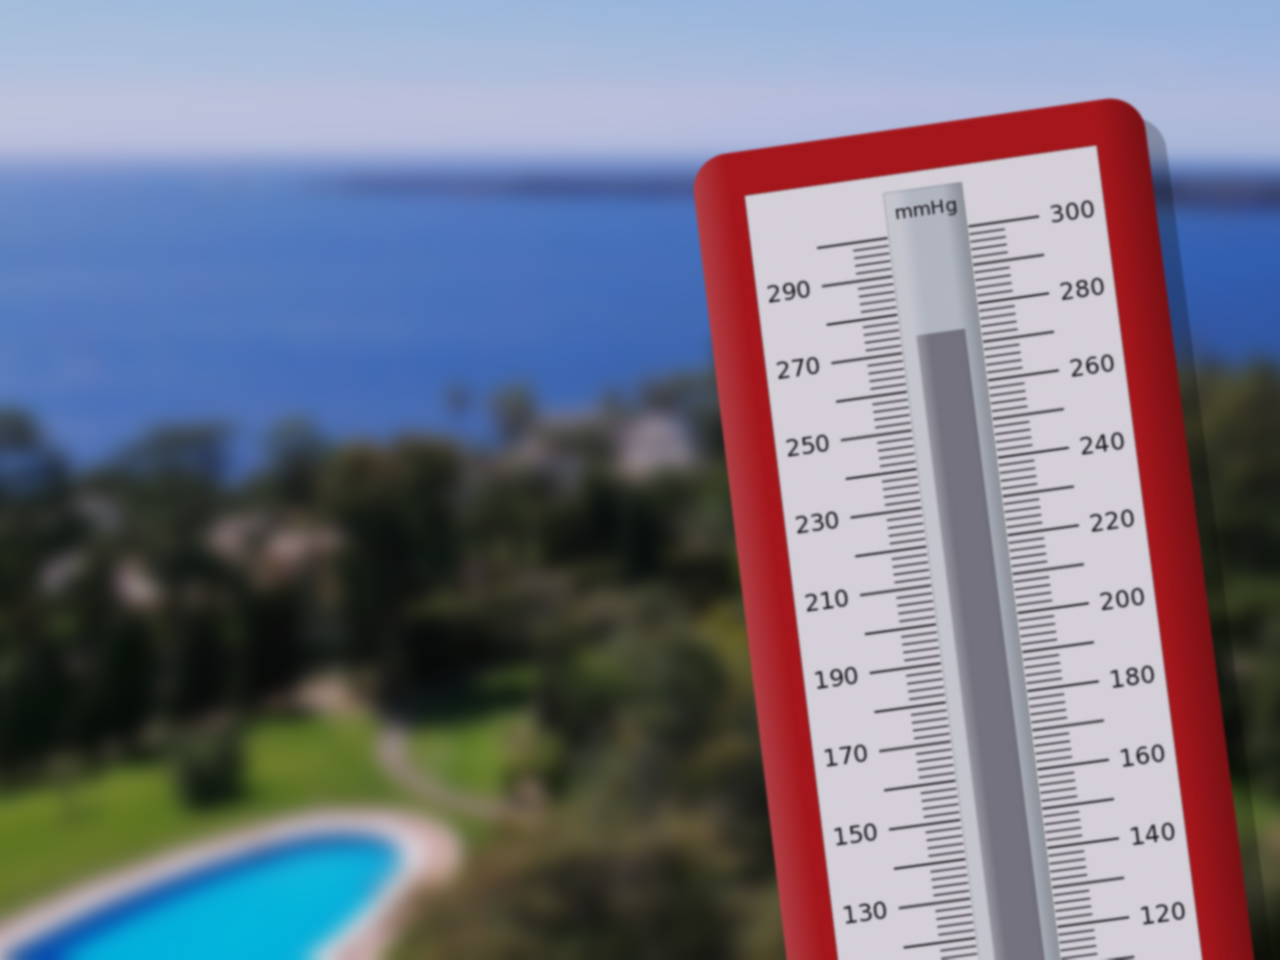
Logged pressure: 274 mmHg
